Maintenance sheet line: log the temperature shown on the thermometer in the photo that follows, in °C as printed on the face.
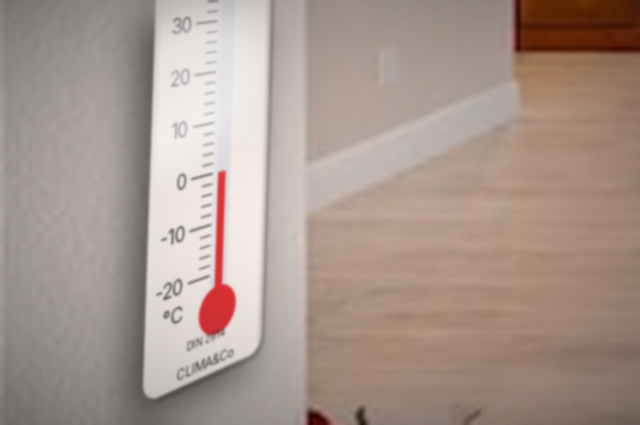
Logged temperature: 0 °C
